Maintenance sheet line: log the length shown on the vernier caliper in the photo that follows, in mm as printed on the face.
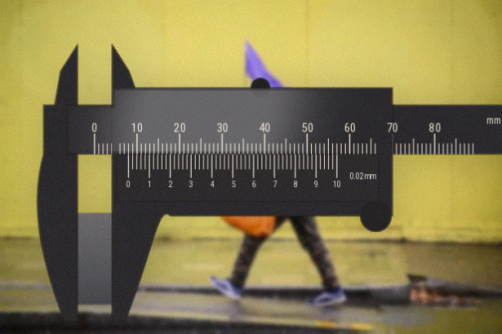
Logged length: 8.0 mm
